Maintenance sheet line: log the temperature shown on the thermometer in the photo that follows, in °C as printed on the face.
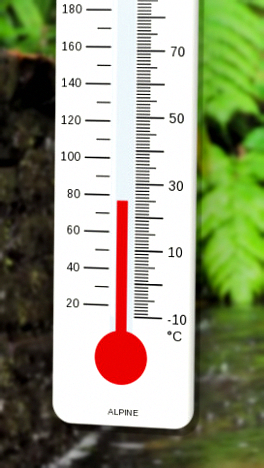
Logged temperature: 25 °C
